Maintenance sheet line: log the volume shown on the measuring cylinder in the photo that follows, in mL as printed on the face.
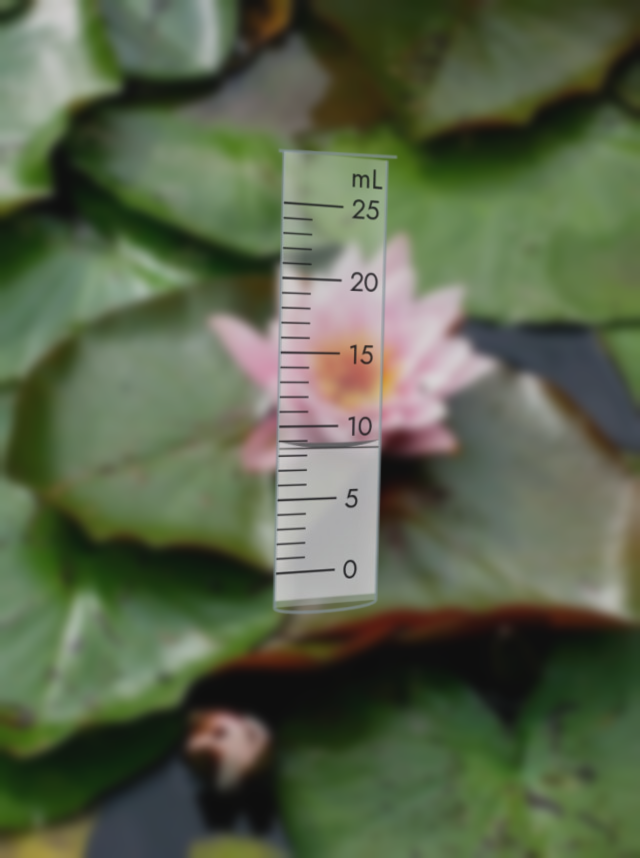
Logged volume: 8.5 mL
